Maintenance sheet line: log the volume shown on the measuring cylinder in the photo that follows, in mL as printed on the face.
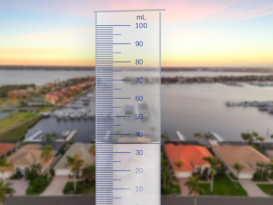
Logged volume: 35 mL
